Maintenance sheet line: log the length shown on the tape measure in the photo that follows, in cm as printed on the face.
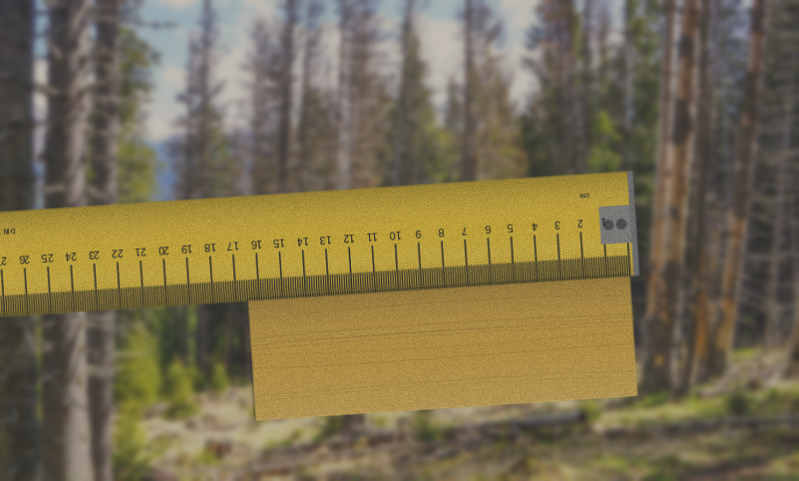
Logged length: 16.5 cm
